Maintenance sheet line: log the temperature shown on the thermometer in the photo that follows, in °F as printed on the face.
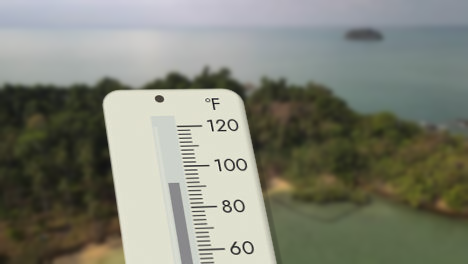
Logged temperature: 92 °F
